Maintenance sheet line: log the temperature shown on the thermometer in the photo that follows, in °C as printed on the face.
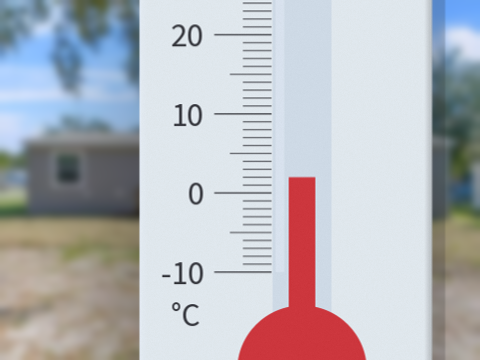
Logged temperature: 2 °C
